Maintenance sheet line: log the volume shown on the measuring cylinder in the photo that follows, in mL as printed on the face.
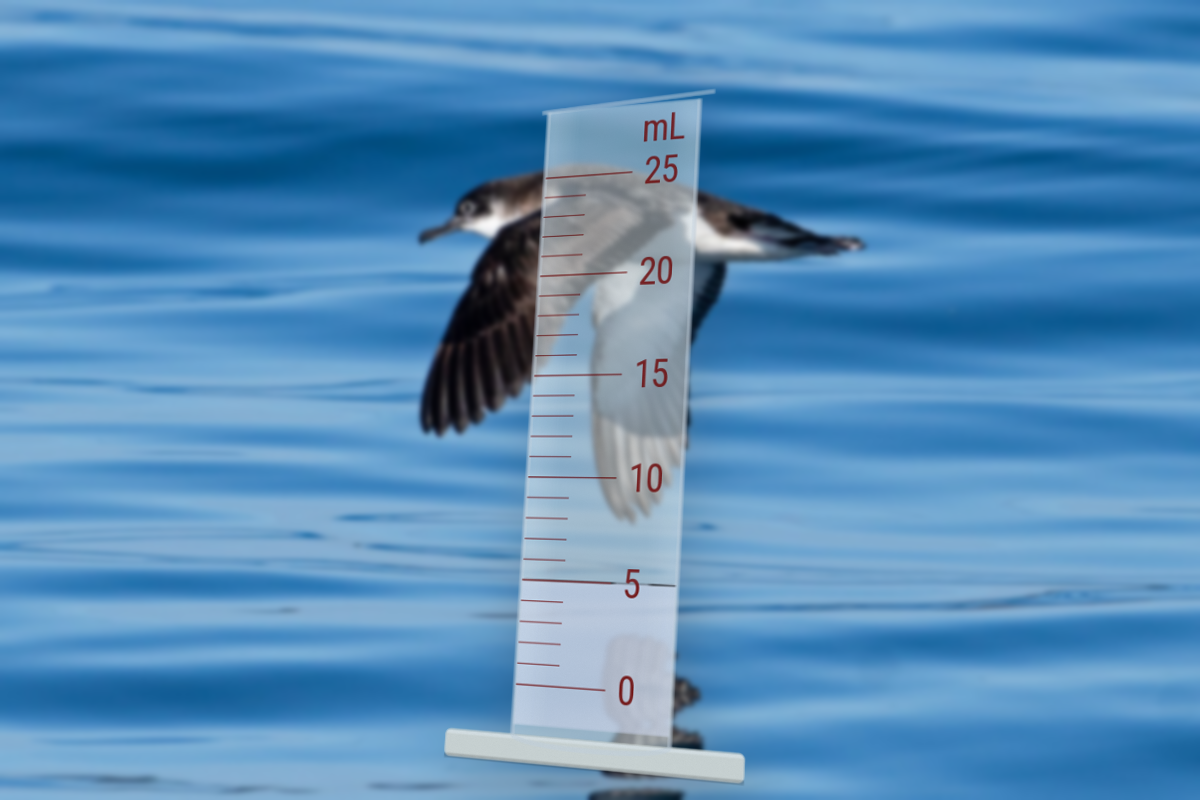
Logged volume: 5 mL
